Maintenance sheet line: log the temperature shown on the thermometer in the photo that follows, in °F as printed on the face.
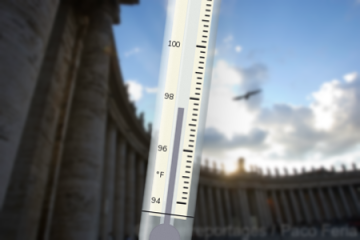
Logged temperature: 97.6 °F
